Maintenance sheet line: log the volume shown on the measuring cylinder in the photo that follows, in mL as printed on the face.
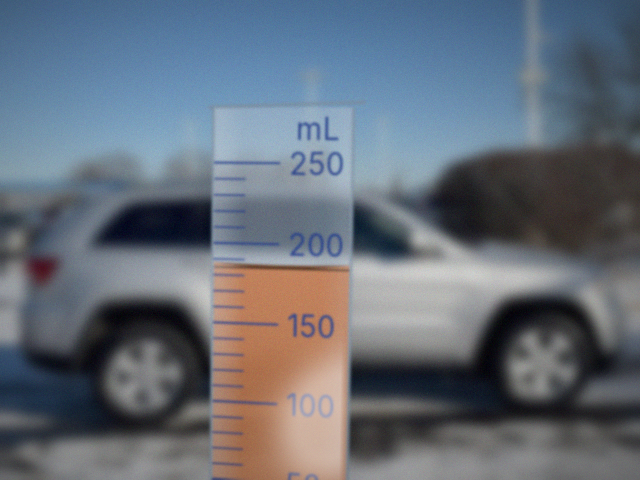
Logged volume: 185 mL
